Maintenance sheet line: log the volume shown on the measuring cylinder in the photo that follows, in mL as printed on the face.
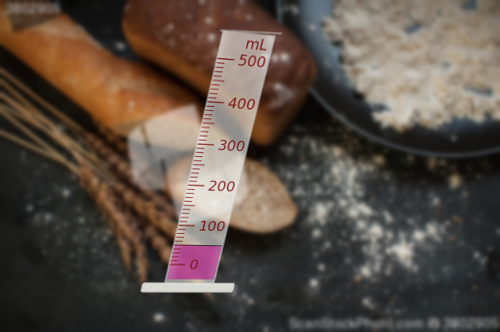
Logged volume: 50 mL
